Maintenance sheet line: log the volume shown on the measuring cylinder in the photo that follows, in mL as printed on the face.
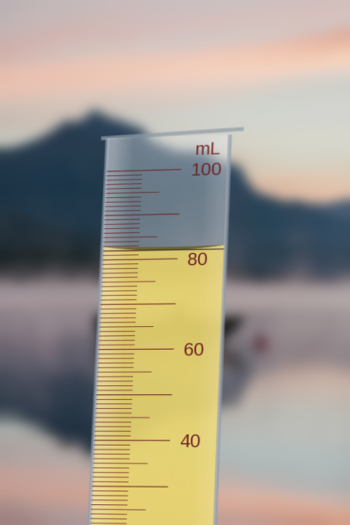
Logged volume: 82 mL
